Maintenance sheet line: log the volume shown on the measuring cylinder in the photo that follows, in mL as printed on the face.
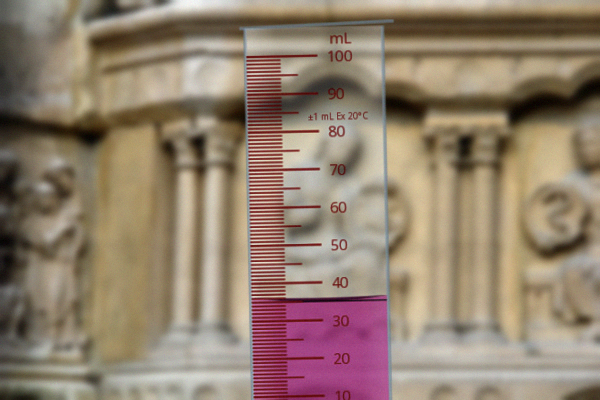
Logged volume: 35 mL
